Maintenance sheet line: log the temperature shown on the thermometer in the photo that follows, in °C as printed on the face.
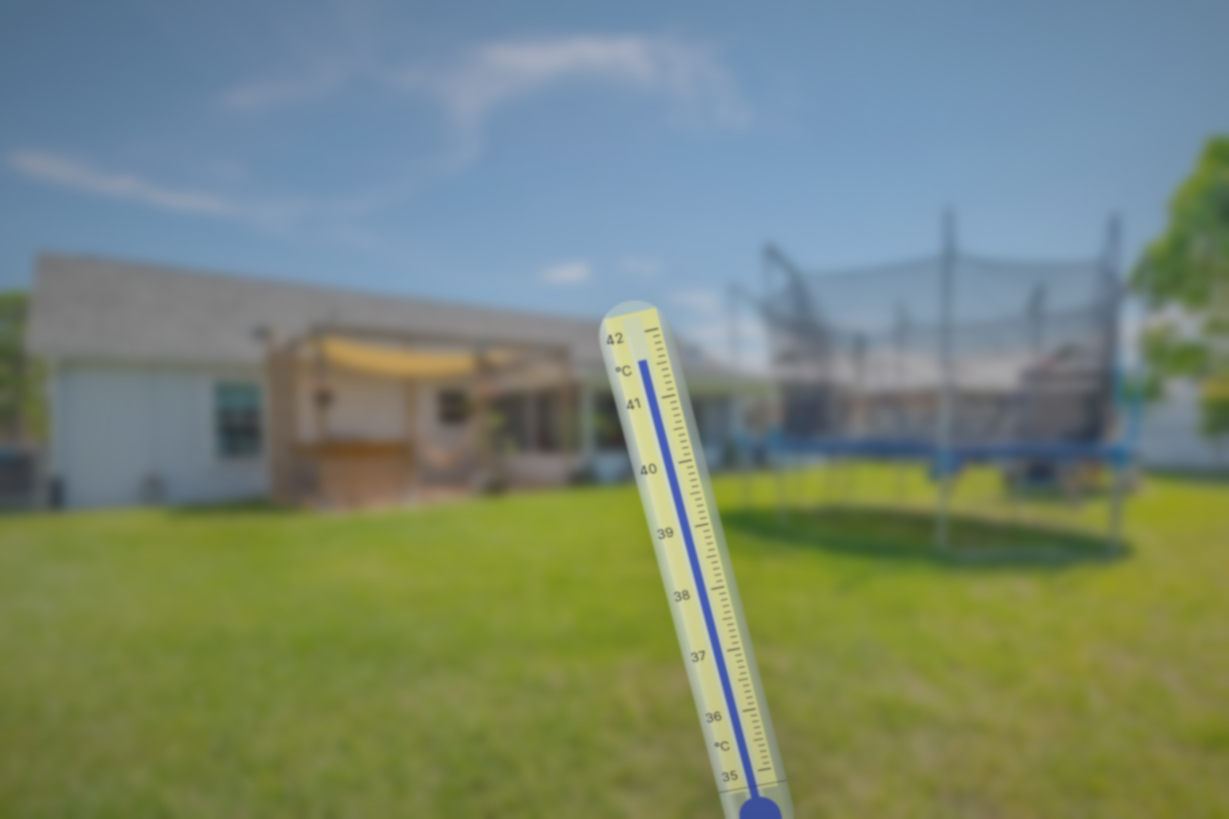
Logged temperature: 41.6 °C
